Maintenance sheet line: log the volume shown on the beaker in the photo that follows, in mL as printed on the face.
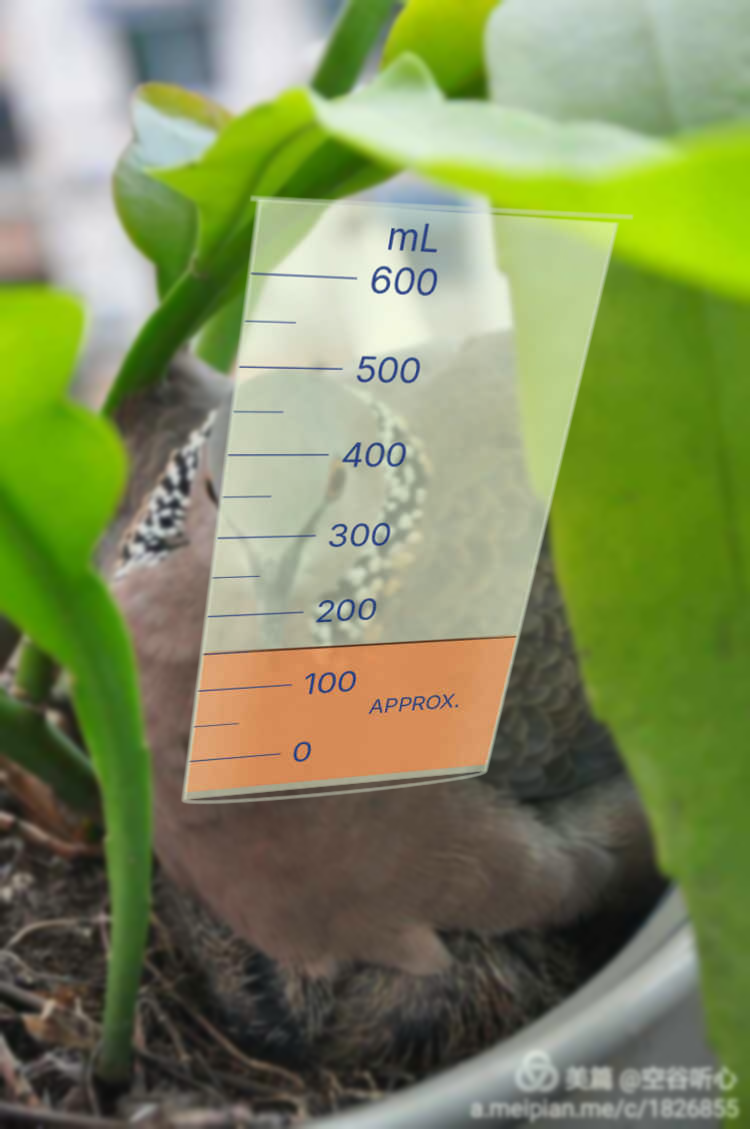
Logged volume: 150 mL
